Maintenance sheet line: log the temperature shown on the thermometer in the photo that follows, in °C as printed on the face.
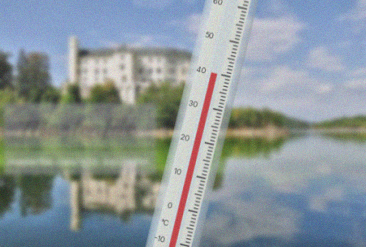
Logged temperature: 40 °C
